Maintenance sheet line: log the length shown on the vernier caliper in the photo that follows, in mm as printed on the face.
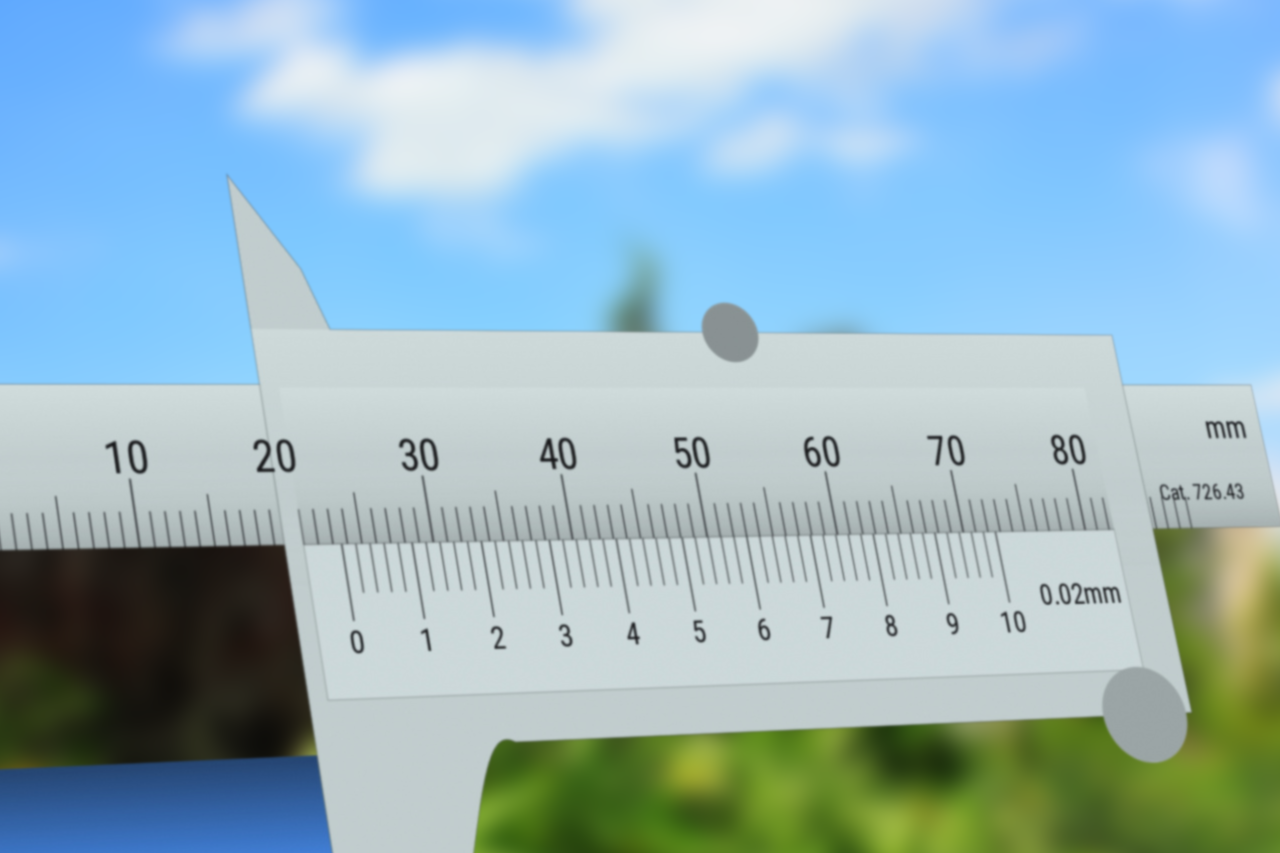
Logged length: 23.6 mm
